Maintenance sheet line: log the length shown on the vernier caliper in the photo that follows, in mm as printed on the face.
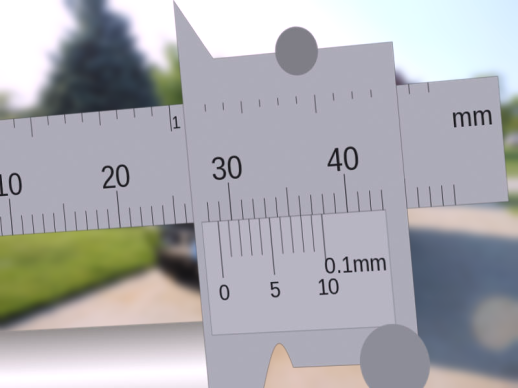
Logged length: 28.8 mm
